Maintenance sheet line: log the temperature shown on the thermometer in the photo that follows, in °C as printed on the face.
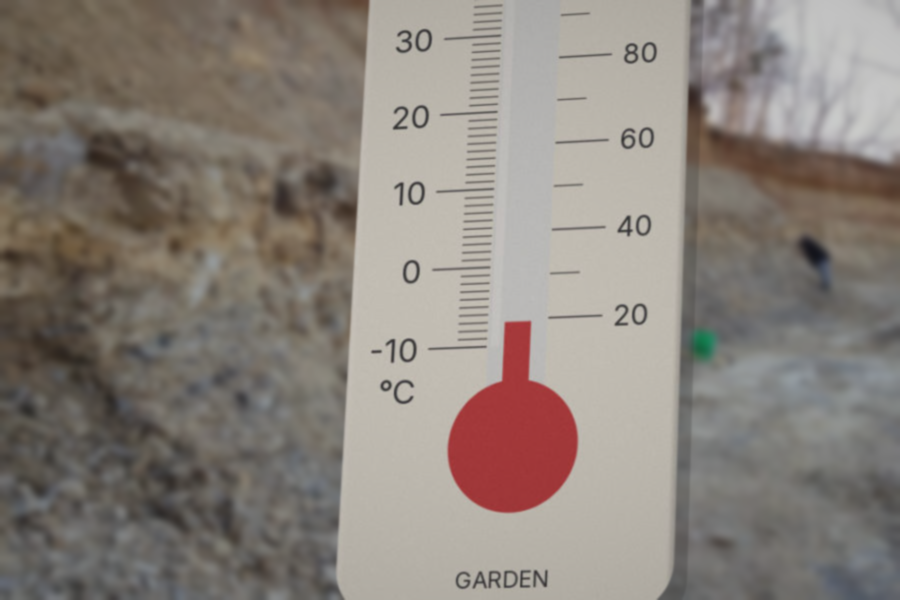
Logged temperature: -7 °C
